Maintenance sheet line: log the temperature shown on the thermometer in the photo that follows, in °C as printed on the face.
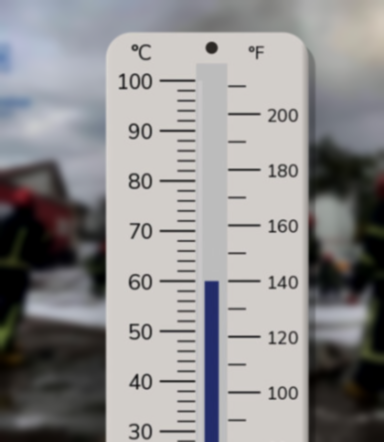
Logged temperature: 60 °C
